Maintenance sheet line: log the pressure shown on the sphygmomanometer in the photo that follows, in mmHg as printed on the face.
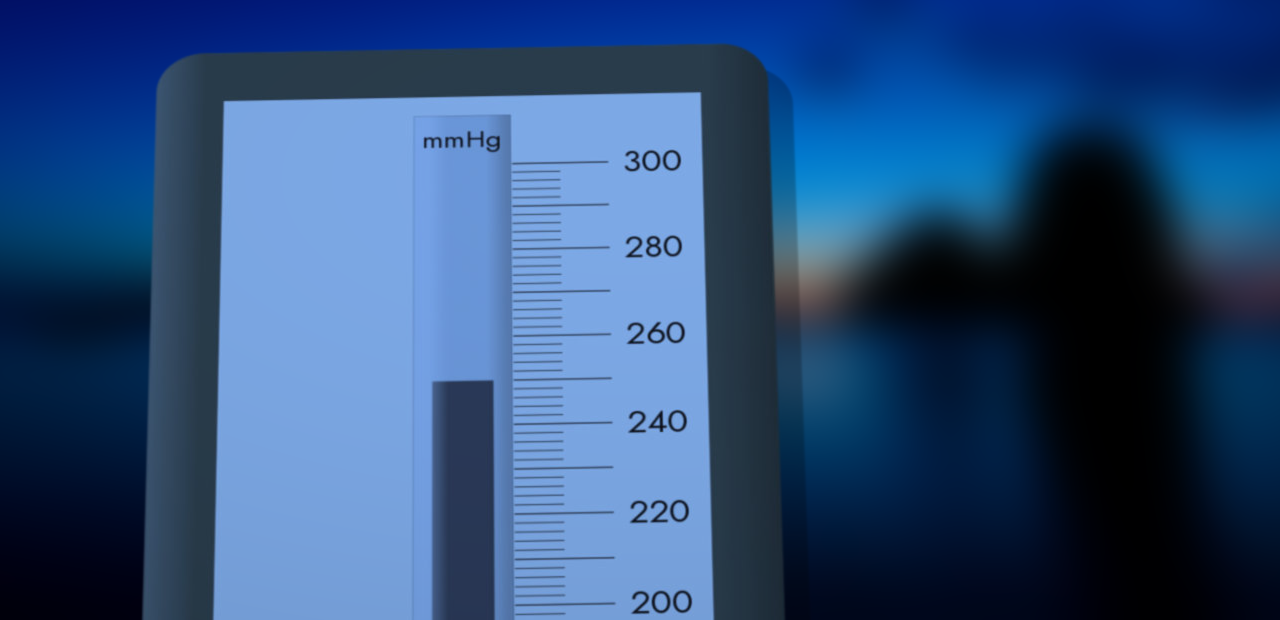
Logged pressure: 250 mmHg
